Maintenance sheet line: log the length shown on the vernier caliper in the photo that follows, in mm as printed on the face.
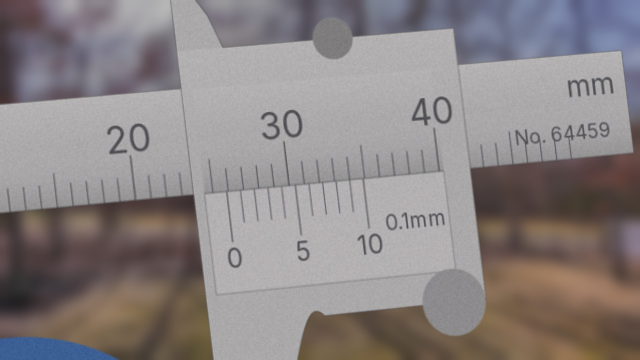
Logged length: 25.9 mm
